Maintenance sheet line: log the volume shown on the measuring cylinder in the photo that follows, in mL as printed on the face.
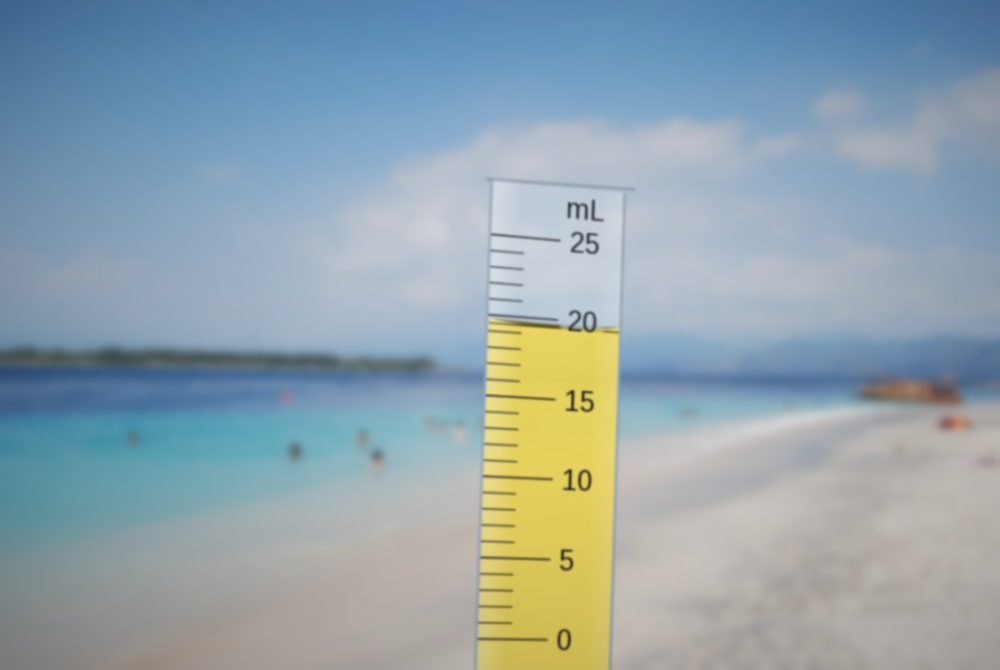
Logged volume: 19.5 mL
